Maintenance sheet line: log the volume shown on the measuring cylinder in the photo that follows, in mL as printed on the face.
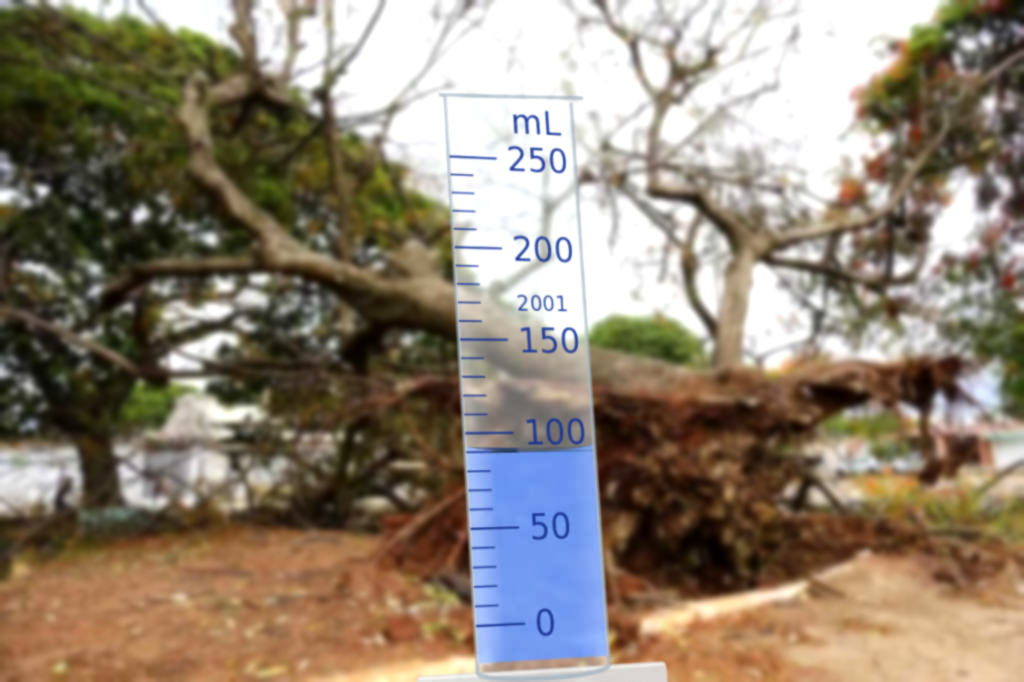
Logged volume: 90 mL
